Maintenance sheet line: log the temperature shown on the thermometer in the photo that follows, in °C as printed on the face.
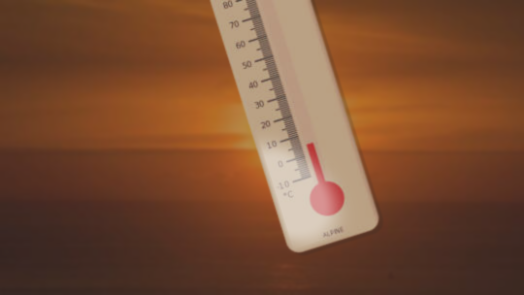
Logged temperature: 5 °C
